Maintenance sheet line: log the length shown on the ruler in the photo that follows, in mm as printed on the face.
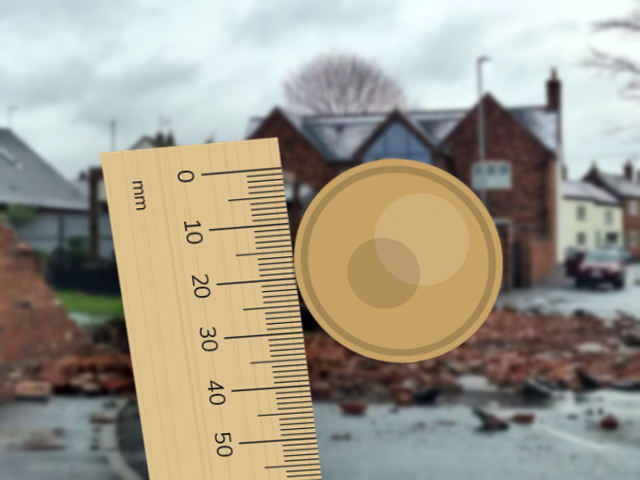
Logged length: 37 mm
